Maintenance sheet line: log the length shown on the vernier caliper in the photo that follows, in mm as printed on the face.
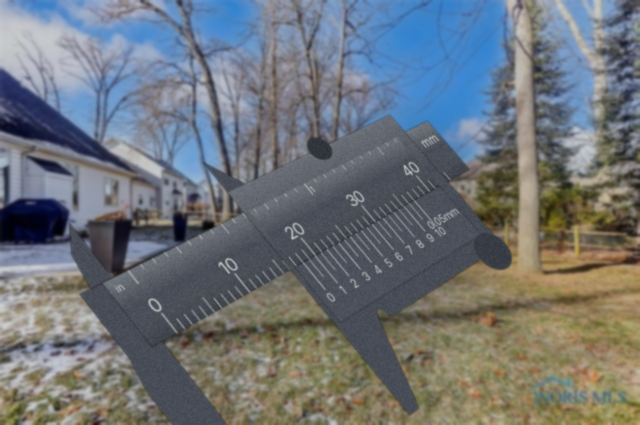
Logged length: 18.0 mm
